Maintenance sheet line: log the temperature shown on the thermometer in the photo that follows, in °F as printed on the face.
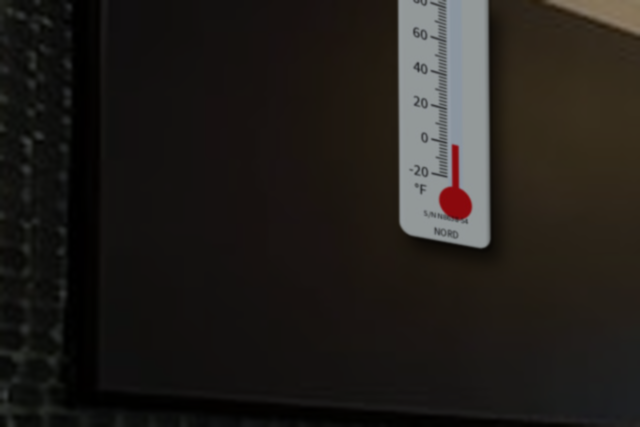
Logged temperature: 0 °F
